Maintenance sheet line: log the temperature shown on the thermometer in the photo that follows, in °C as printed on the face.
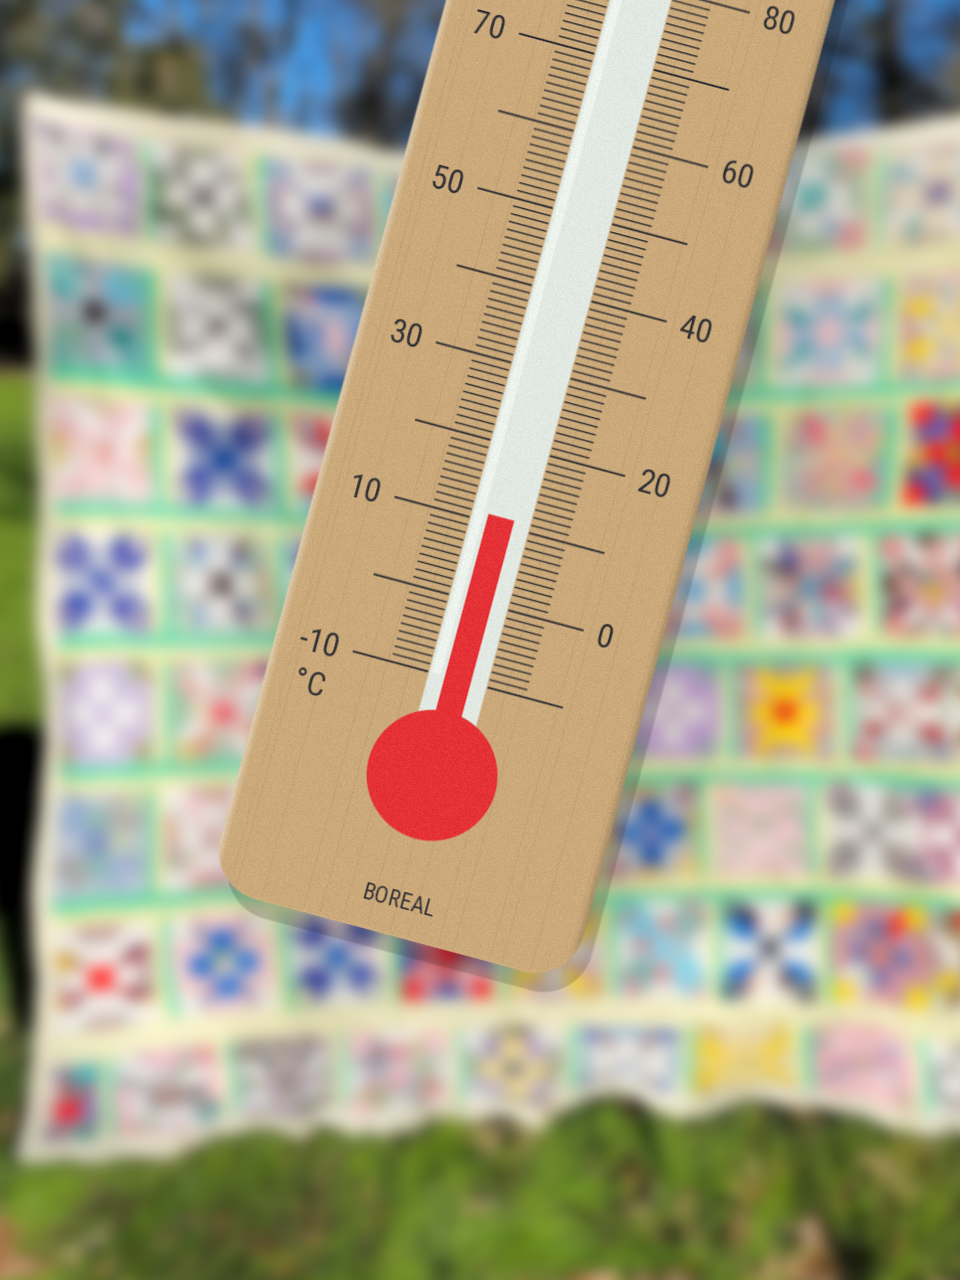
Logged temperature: 11 °C
